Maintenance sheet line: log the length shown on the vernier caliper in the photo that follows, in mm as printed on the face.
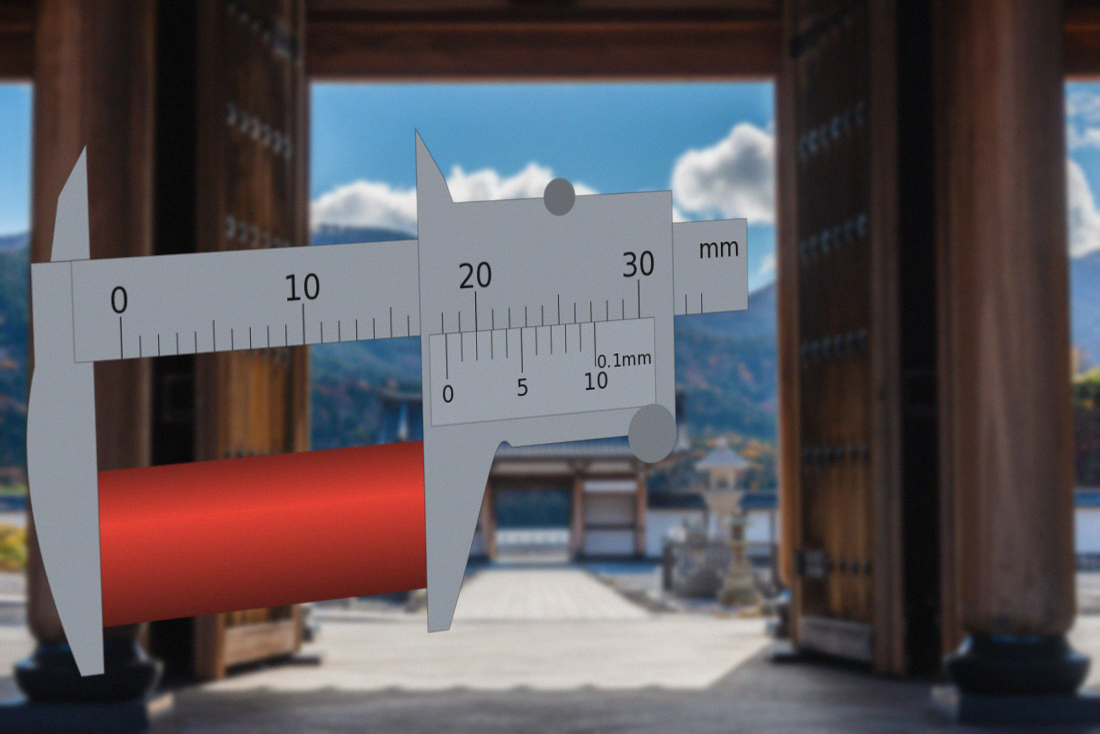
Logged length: 18.2 mm
